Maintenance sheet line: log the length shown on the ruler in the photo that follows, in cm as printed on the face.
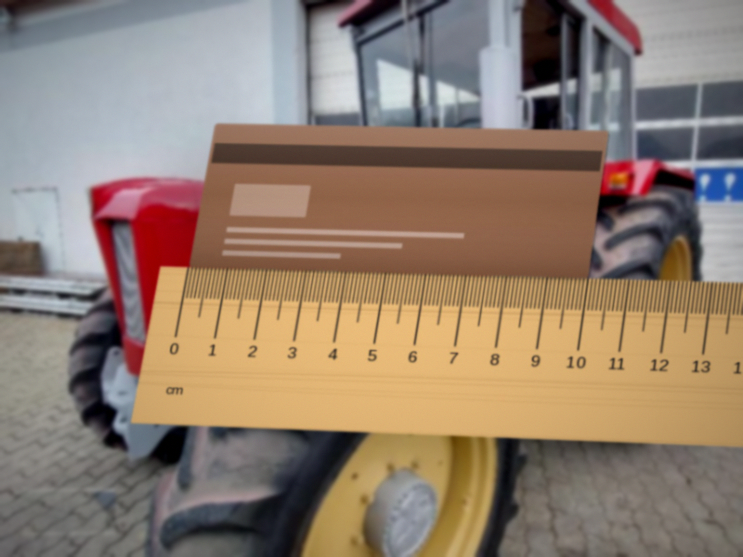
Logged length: 10 cm
